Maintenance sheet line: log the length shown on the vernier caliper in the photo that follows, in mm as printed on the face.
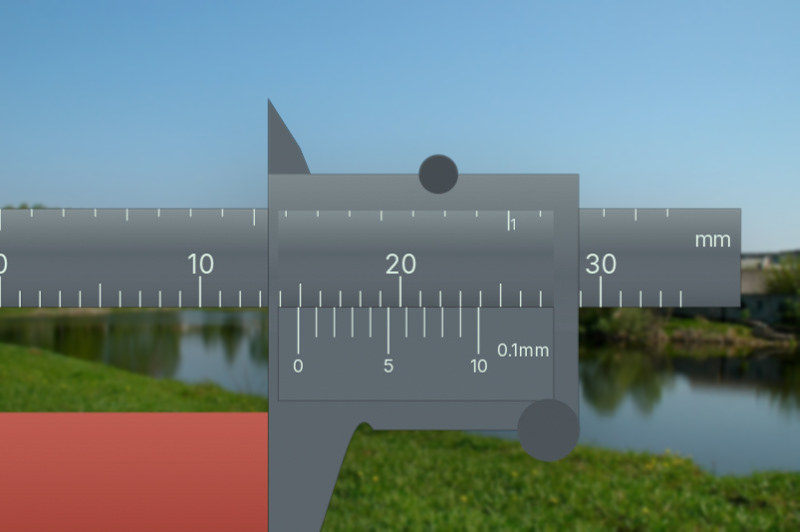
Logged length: 14.9 mm
